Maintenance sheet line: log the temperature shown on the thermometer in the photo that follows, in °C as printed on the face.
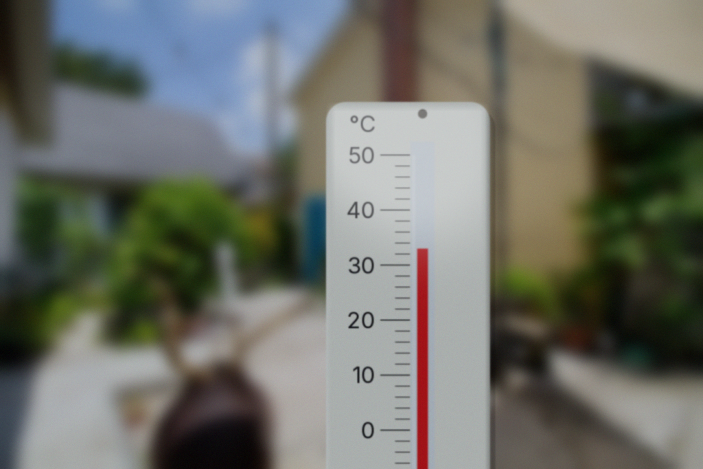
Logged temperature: 33 °C
